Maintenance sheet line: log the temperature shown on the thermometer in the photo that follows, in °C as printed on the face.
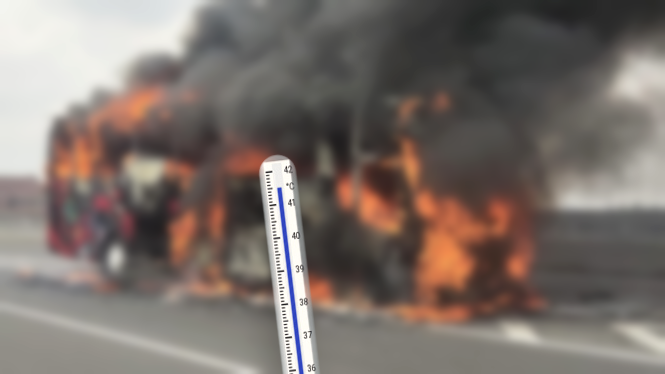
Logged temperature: 41.5 °C
